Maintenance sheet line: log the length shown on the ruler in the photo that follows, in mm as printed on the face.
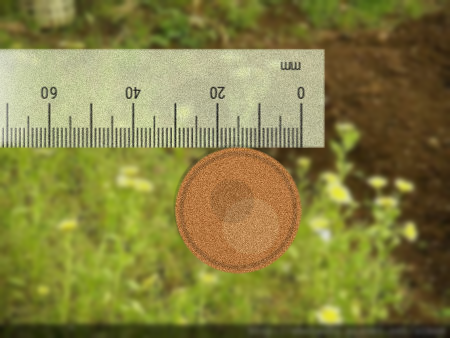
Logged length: 30 mm
